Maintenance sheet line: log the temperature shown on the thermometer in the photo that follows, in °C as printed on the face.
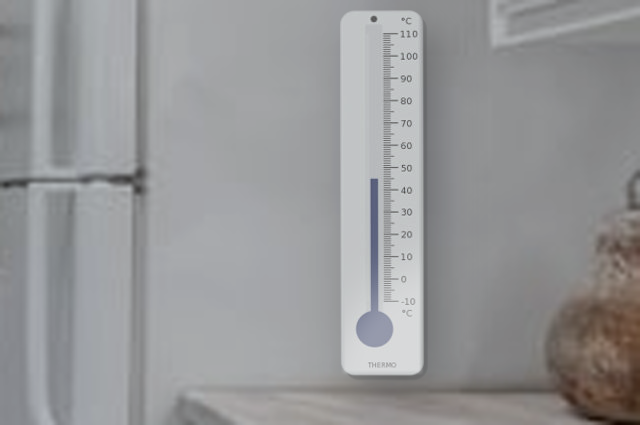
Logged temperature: 45 °C
